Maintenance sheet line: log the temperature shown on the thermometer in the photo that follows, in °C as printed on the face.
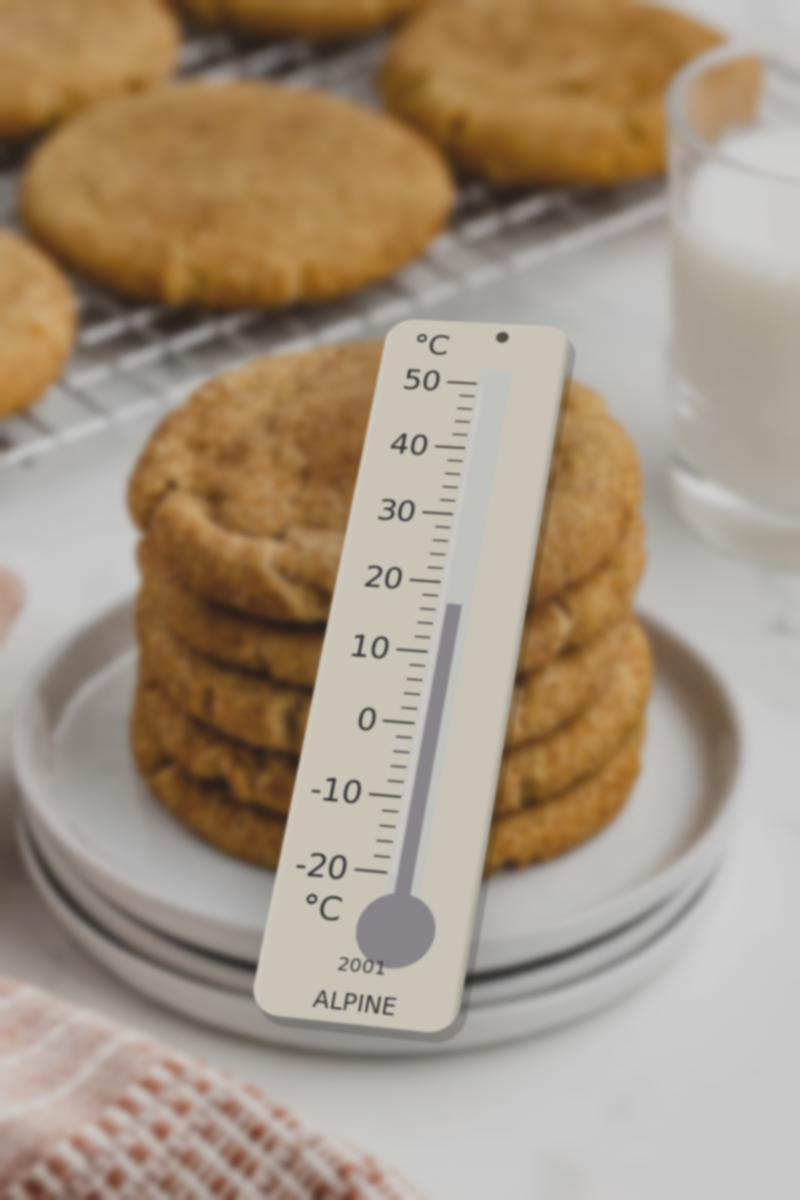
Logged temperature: 17 °C
